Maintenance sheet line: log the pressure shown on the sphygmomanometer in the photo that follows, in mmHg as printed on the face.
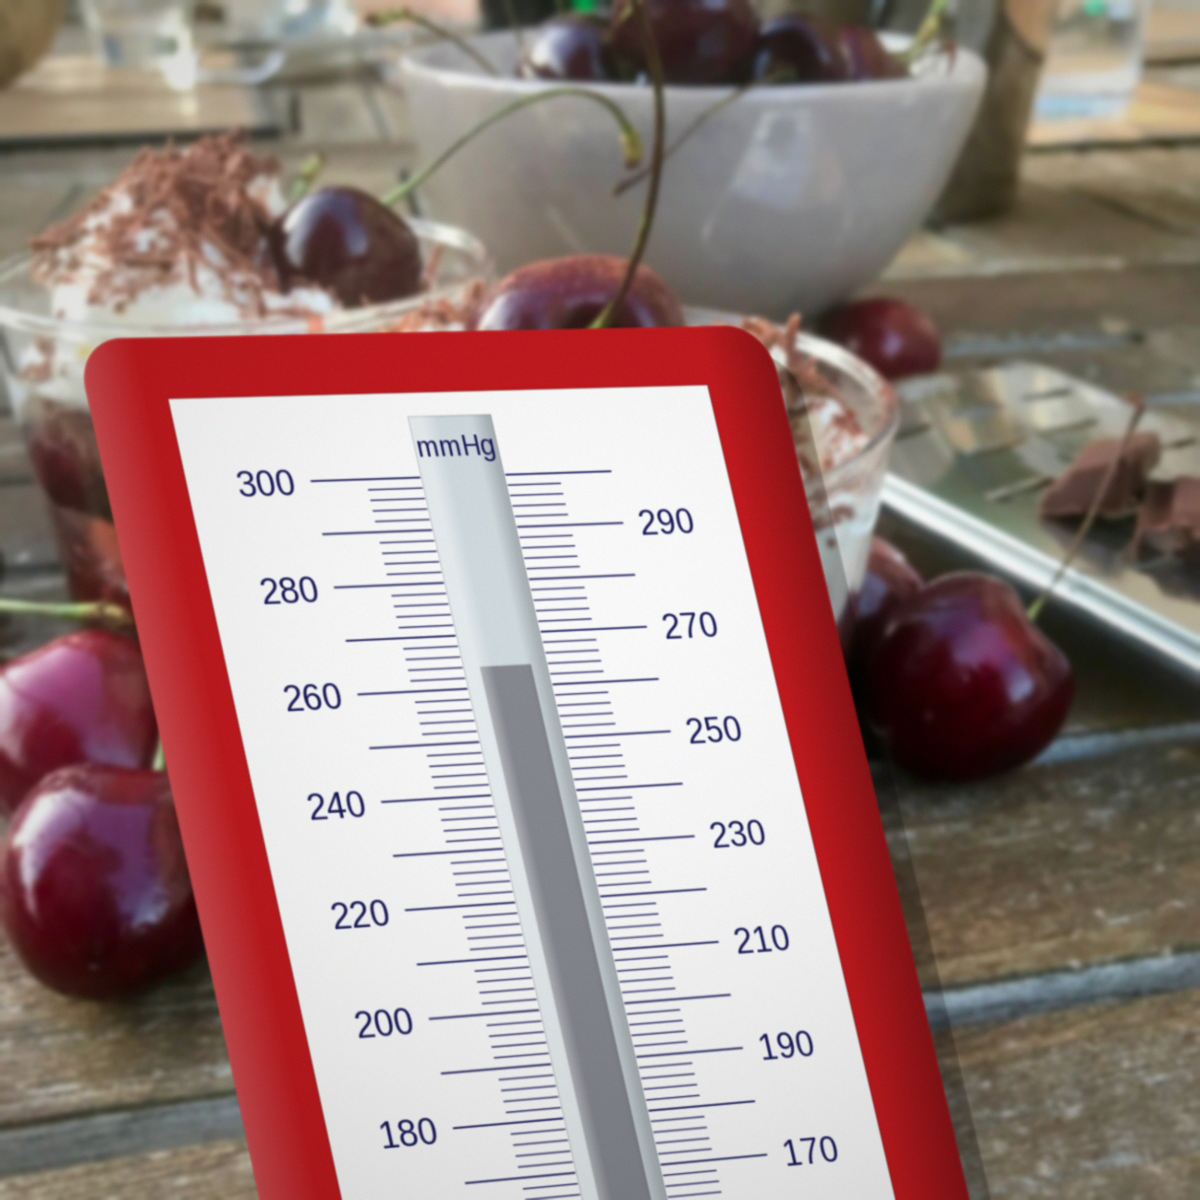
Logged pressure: 264 mmHg
